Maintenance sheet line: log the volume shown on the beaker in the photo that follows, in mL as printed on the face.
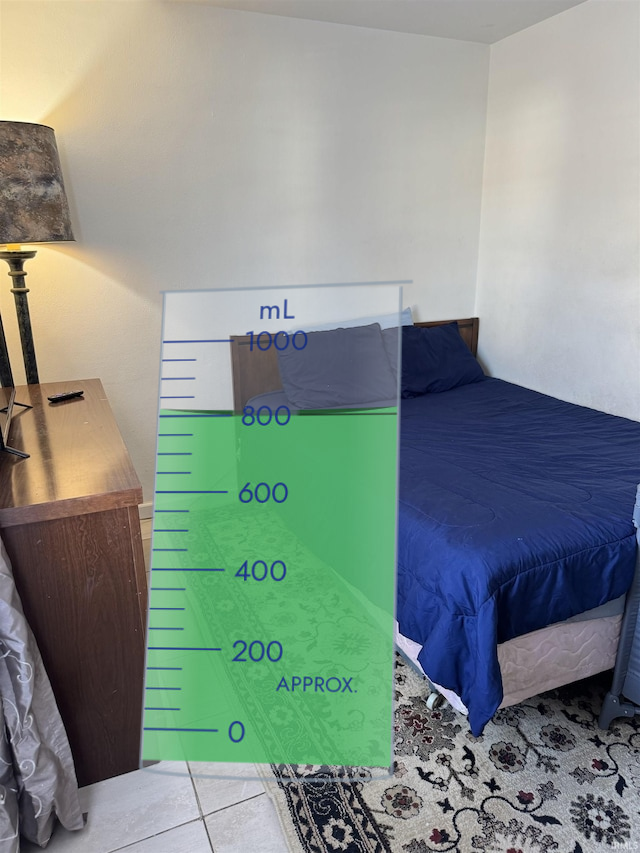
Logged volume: 800 mL
